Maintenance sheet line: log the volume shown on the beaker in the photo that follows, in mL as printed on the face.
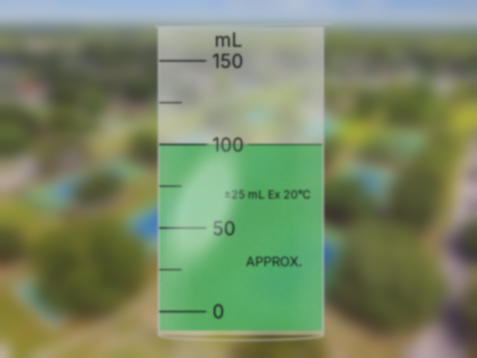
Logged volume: 100 mL
